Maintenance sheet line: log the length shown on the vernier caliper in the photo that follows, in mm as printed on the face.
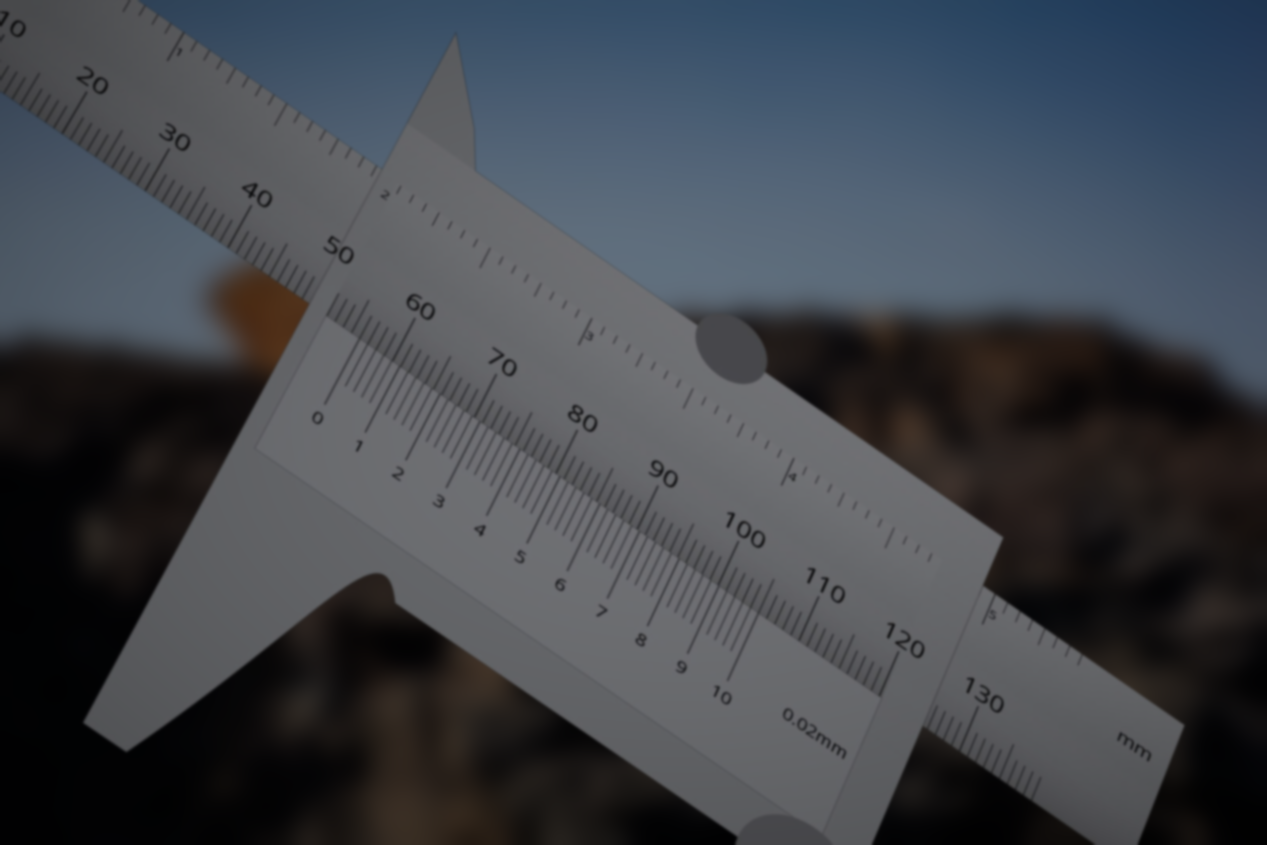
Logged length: 56.0 mm
